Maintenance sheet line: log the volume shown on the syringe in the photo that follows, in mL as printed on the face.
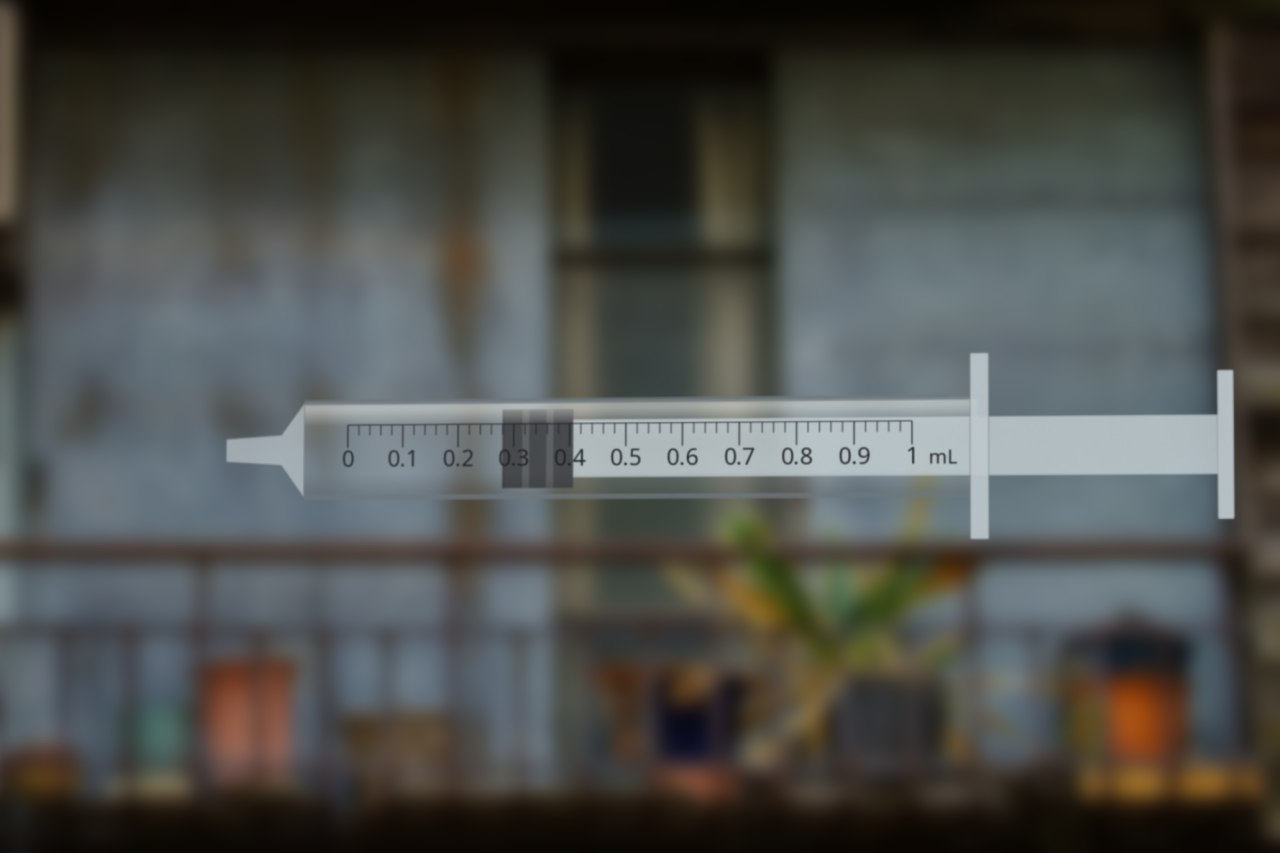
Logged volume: 0.28 mL
